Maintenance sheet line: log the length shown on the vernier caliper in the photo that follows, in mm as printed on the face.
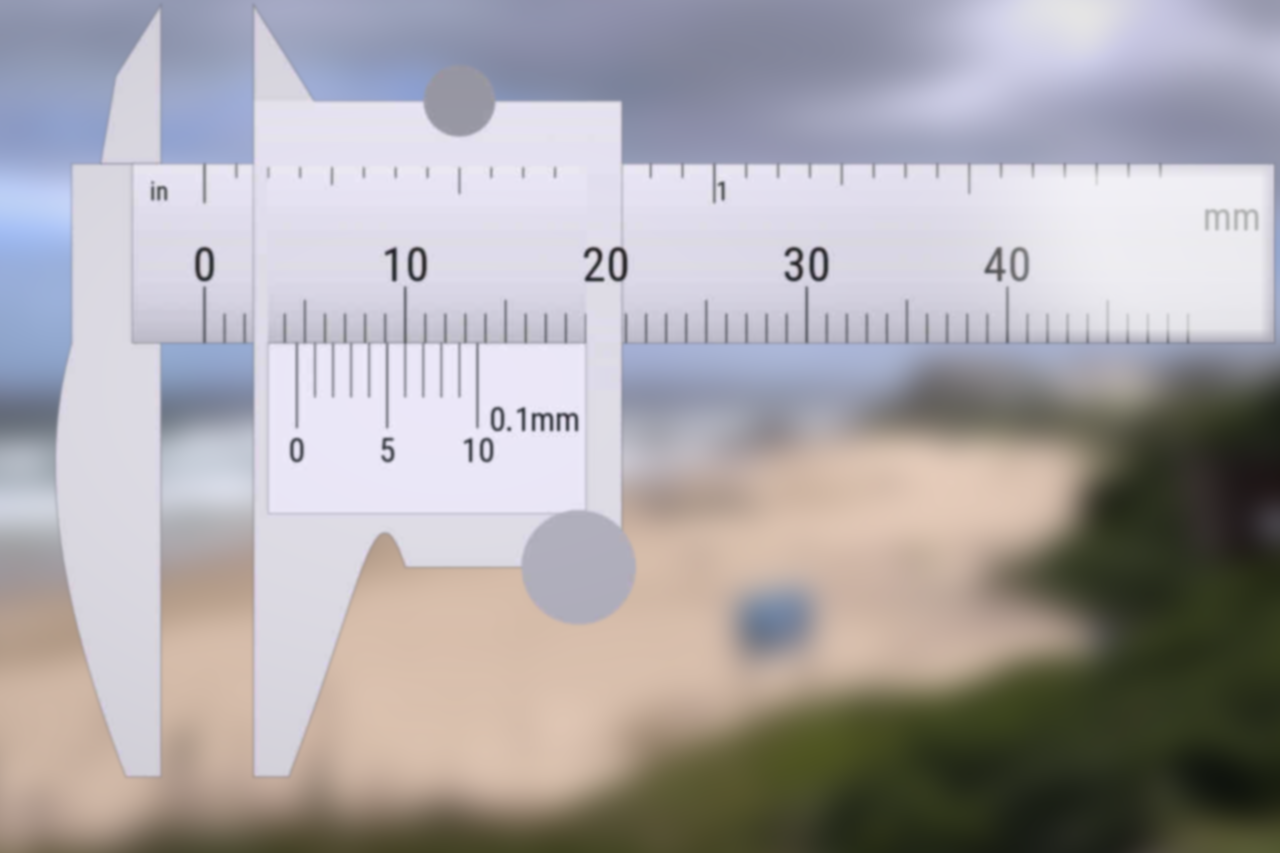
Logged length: 4.6 mm
